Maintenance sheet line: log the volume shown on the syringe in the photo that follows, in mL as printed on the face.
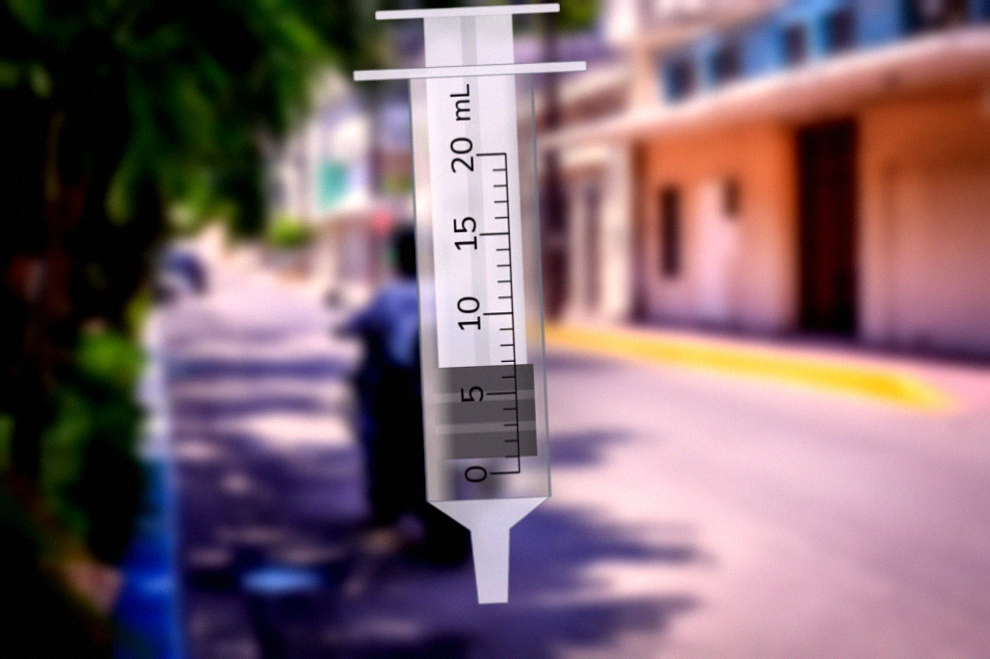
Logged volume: 1 mL
